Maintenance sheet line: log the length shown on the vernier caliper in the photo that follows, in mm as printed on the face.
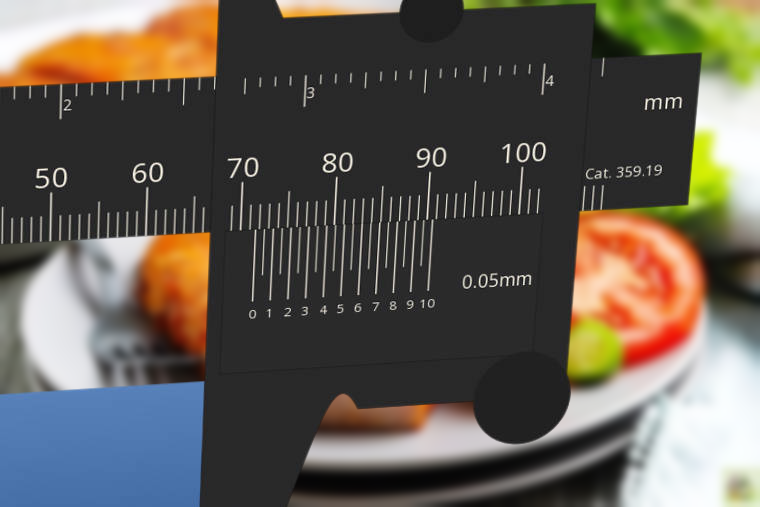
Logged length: 71.6 mm
